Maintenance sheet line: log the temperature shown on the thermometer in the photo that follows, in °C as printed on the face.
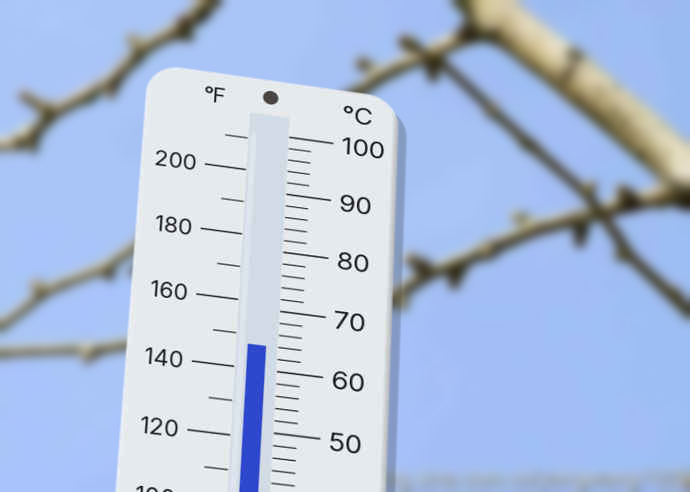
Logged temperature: 64 °C
